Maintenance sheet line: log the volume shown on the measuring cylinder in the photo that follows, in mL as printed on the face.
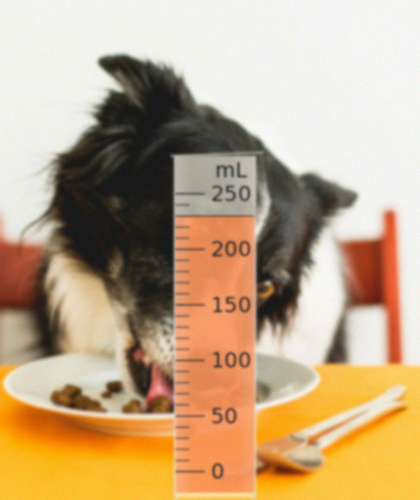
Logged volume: 230 mL
